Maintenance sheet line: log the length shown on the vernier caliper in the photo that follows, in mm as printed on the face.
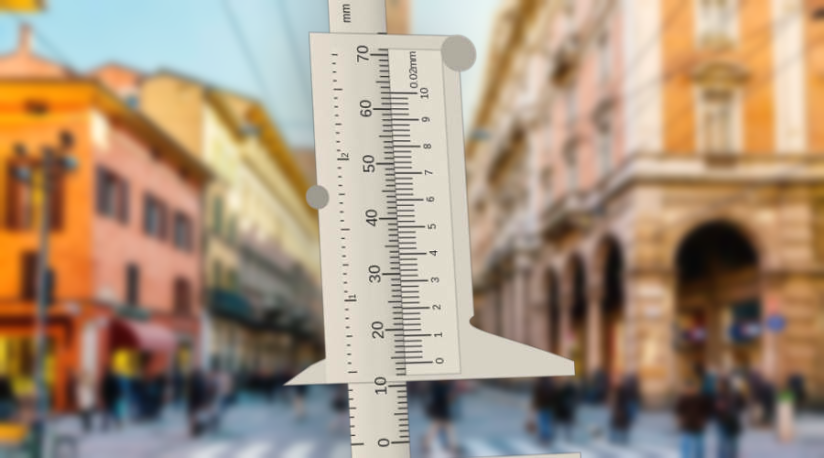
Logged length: 14.0 mm
